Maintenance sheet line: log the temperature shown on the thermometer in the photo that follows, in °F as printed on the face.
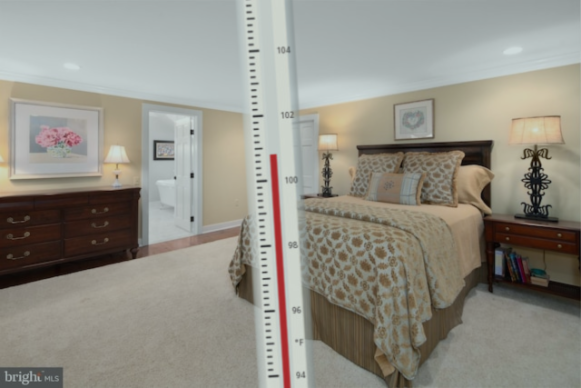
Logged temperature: 100.8 °F
